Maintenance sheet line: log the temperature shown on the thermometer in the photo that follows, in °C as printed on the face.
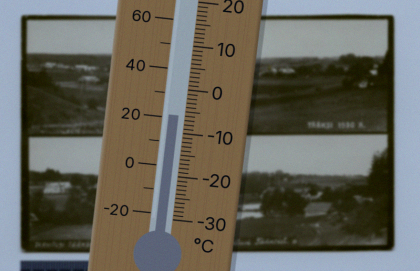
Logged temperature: -6 °C
